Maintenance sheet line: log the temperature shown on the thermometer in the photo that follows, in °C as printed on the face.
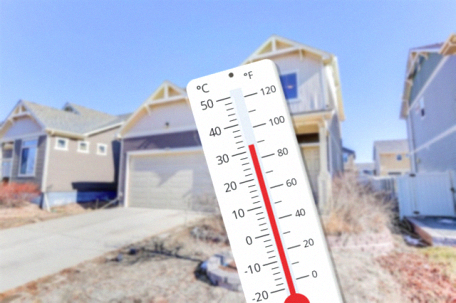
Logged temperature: 32 °C
